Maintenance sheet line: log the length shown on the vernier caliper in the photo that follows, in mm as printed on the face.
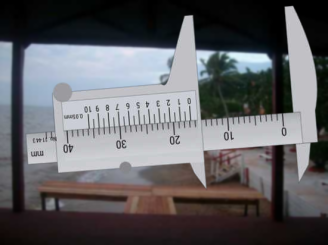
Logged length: 16.8 mm
